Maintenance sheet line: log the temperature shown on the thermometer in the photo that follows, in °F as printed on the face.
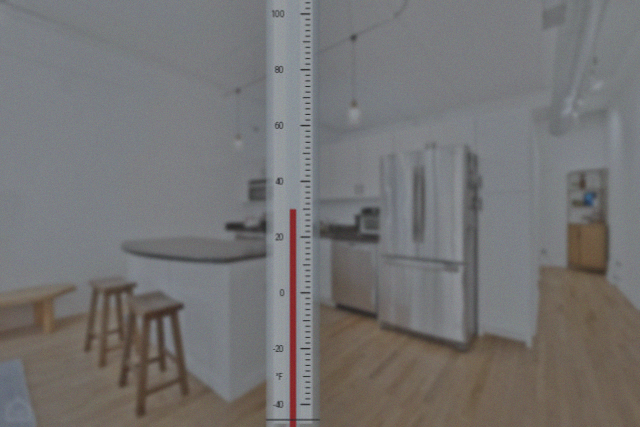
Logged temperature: 30 °F
